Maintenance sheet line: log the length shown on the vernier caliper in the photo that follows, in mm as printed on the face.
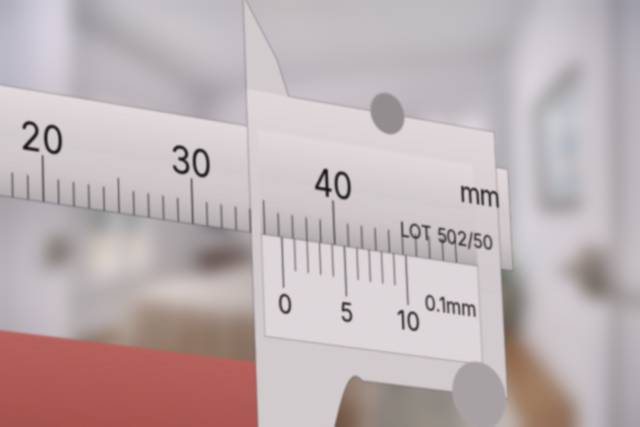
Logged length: 36.2 mm
